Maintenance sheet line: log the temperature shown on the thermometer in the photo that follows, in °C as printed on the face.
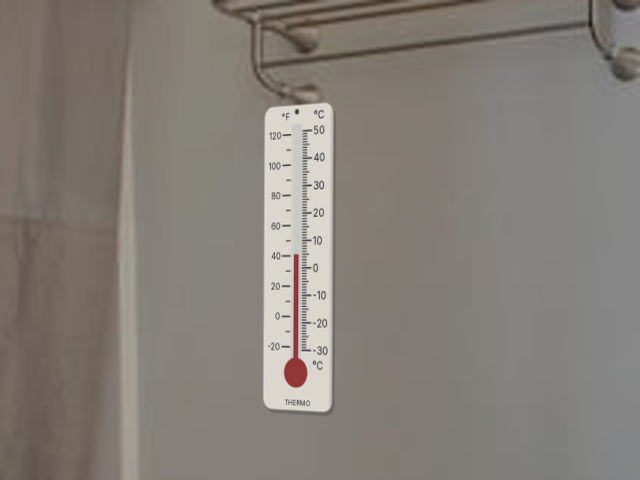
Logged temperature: 5 °C
